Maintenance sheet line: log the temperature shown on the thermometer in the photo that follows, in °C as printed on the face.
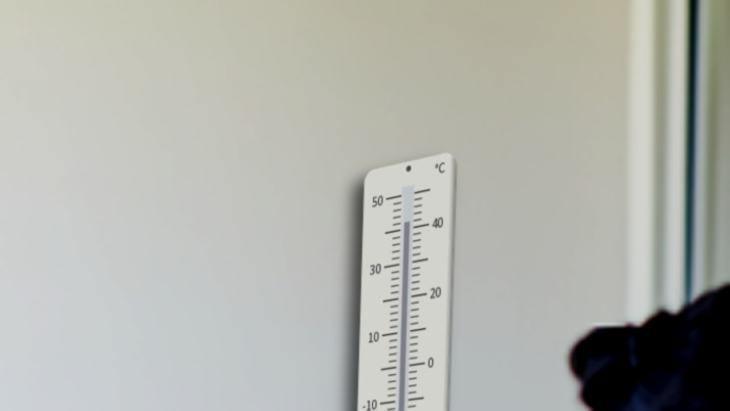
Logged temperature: 42 °C
